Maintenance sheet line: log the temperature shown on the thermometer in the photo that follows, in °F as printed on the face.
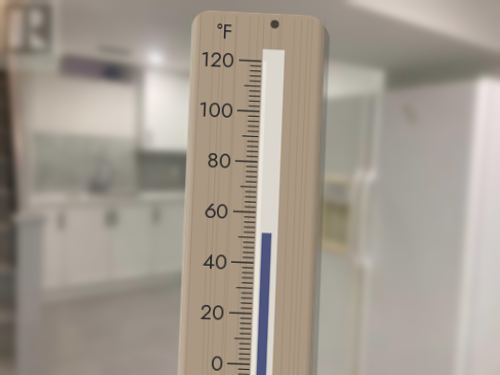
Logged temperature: 52 °F
